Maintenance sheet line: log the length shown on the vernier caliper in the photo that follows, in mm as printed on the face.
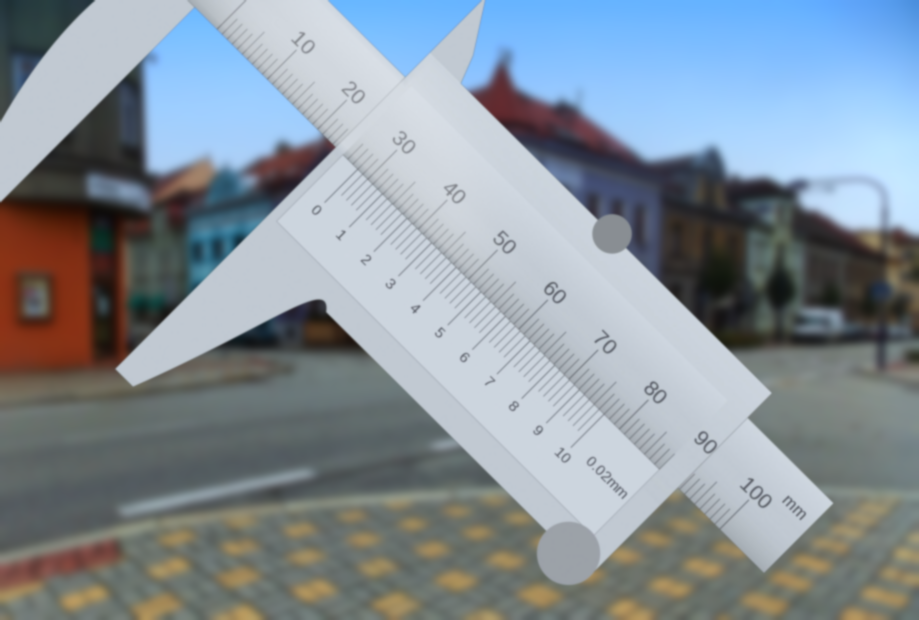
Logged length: 28.0 mm
